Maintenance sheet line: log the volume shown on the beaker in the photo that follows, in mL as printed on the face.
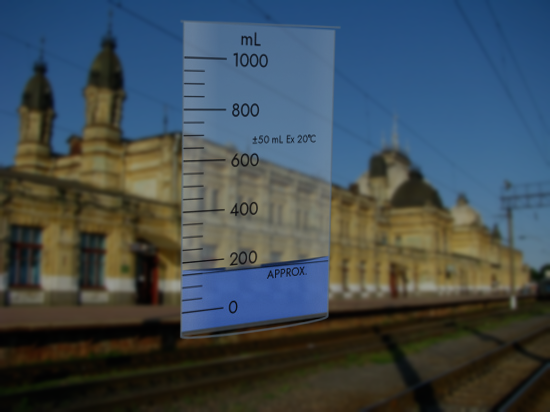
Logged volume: 150 mL
